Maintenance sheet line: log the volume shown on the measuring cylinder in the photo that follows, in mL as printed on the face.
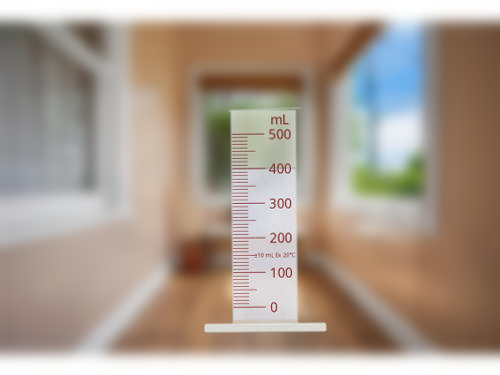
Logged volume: 400 mL
